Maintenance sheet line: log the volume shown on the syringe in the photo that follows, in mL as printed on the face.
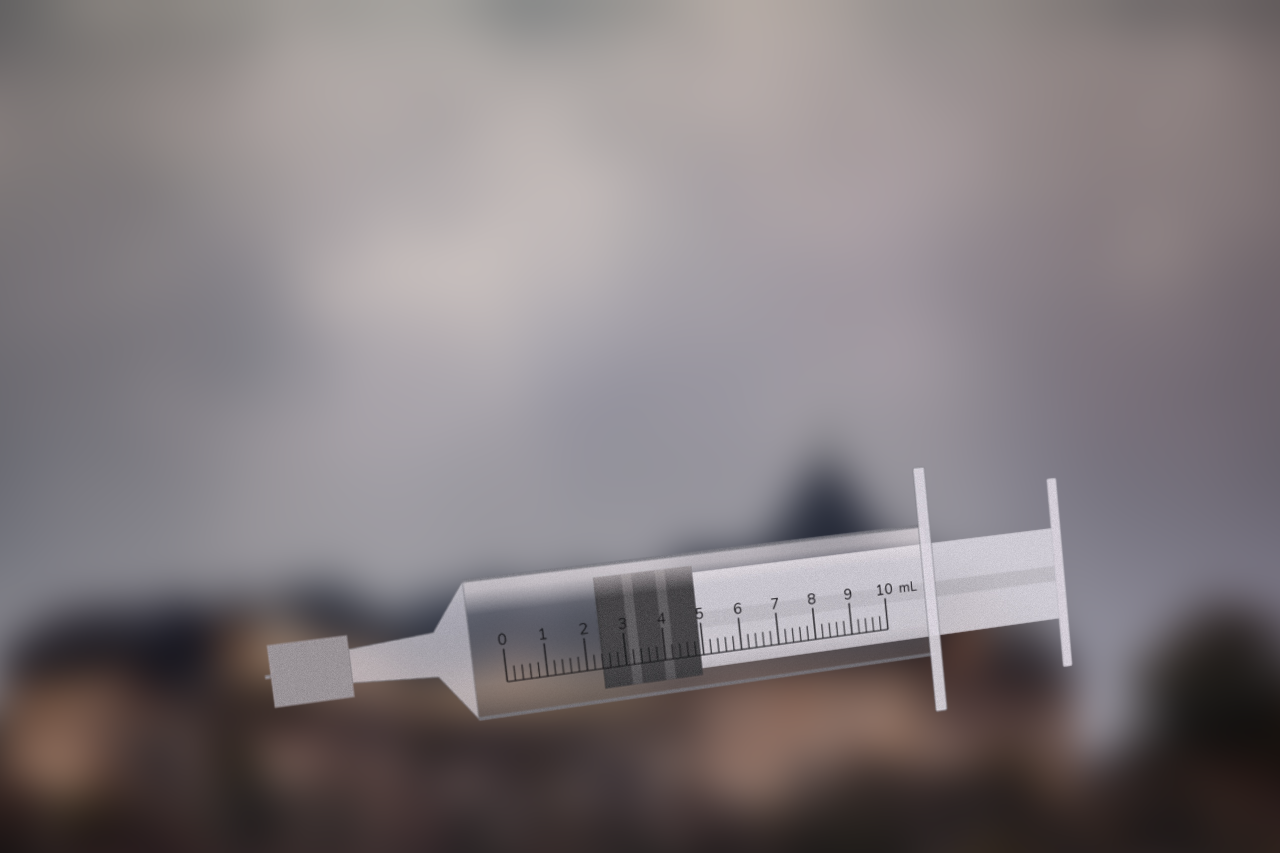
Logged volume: 2.4 mL
